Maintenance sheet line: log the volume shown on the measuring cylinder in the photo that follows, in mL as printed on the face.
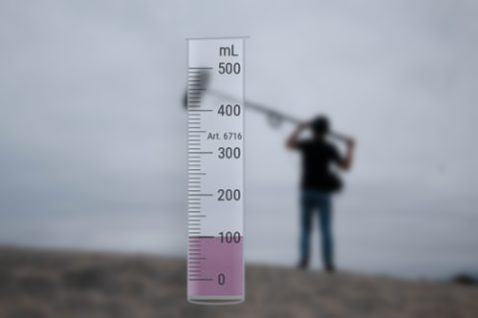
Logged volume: 100 mL
